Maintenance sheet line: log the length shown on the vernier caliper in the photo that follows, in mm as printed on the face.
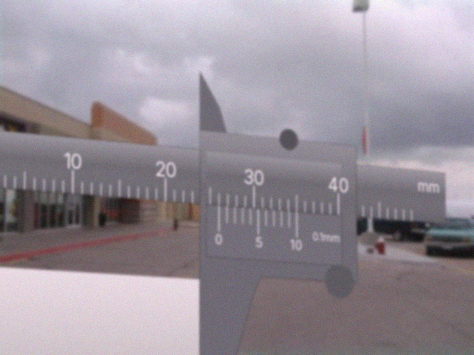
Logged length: 26.0 mm
